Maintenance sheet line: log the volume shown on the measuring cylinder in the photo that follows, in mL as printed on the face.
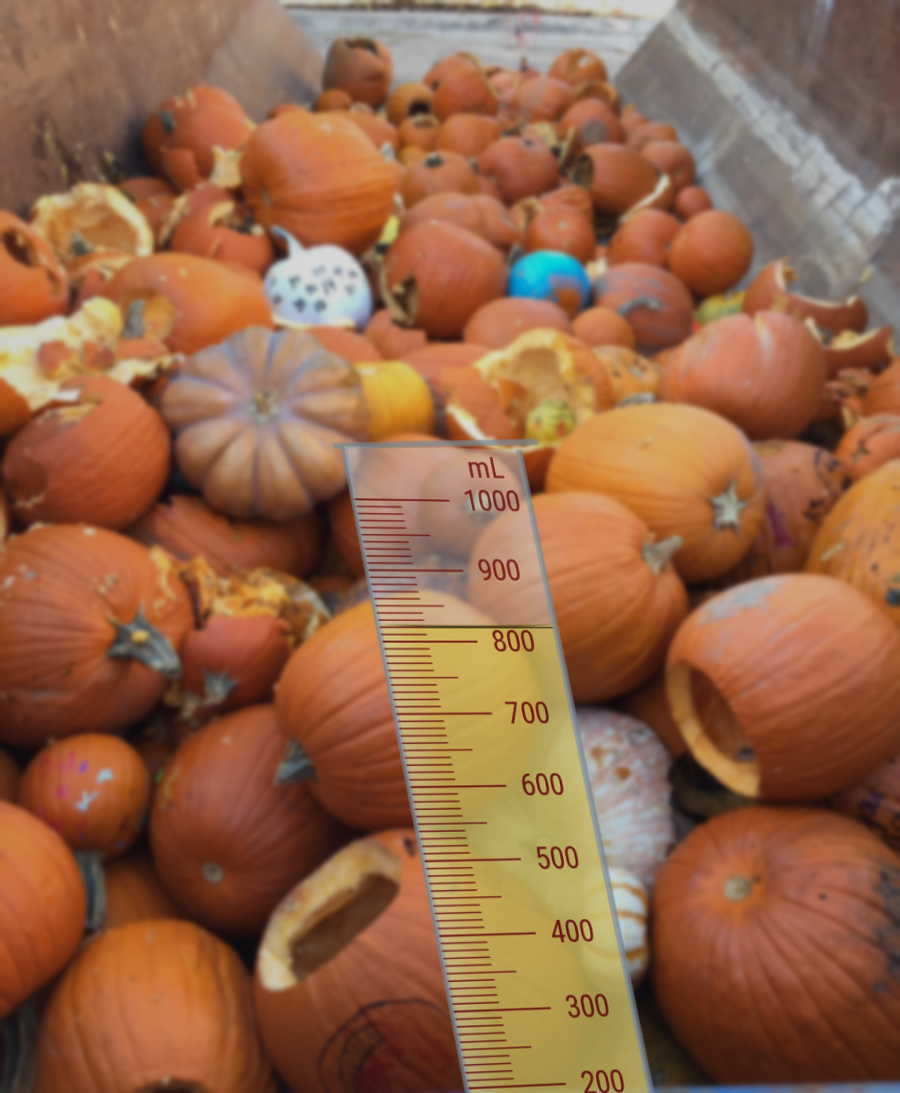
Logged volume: 820 mL
